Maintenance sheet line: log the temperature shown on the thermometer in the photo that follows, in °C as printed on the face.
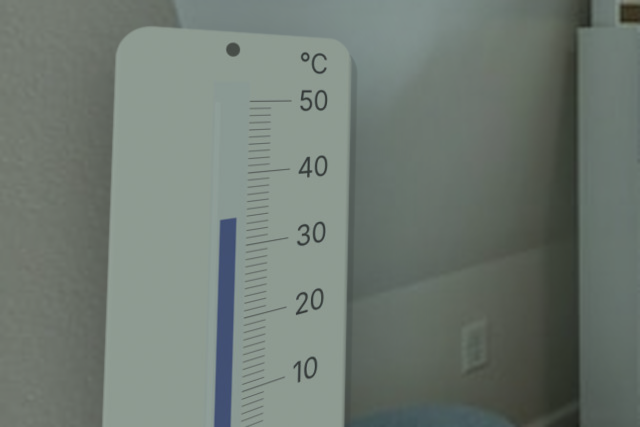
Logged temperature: 34 °C
